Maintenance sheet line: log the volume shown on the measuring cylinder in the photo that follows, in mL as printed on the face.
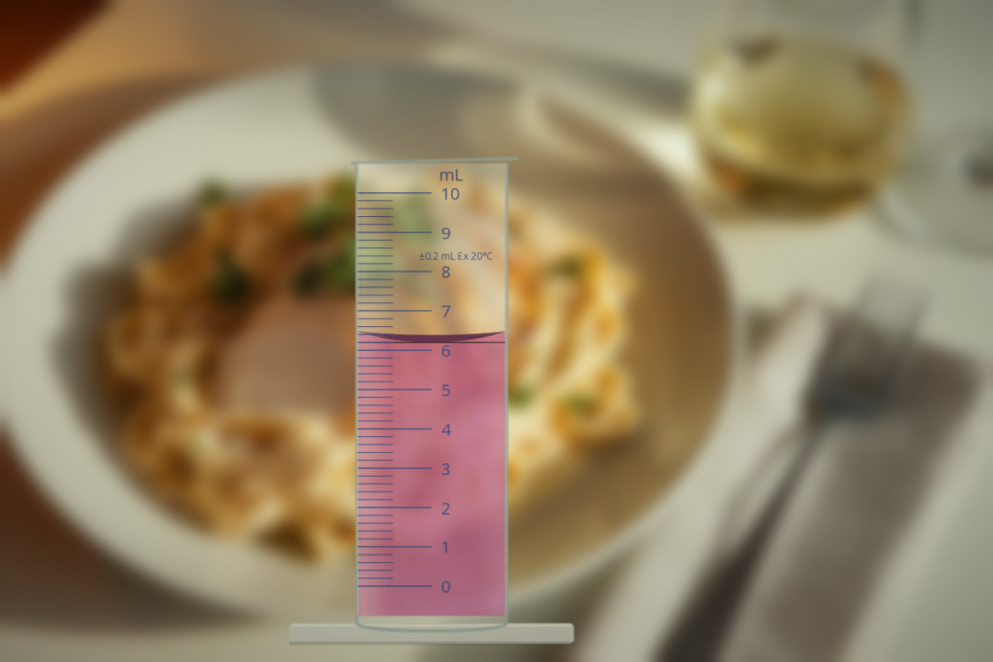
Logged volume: 6.2 mL
